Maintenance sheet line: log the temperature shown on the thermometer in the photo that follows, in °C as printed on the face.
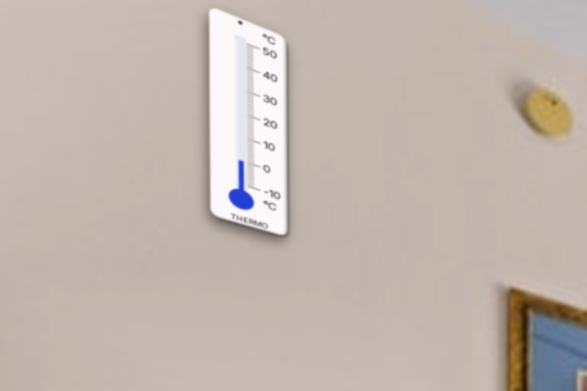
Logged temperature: 0 °C
